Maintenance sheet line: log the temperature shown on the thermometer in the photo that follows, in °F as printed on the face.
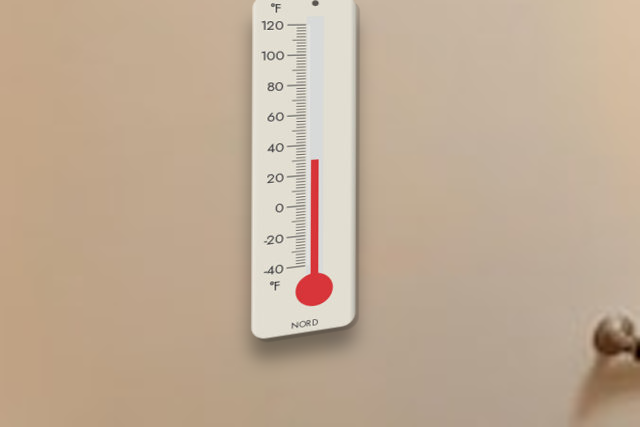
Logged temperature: 30 °F
